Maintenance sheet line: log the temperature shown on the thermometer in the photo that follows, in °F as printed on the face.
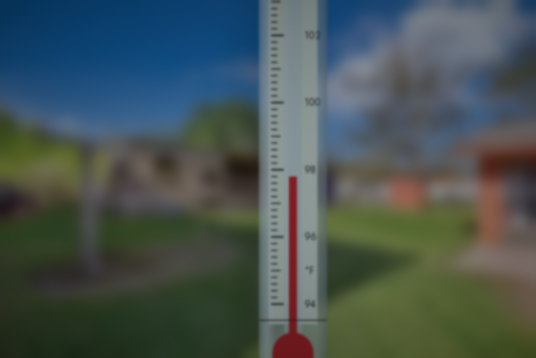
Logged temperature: 97.8 °F
